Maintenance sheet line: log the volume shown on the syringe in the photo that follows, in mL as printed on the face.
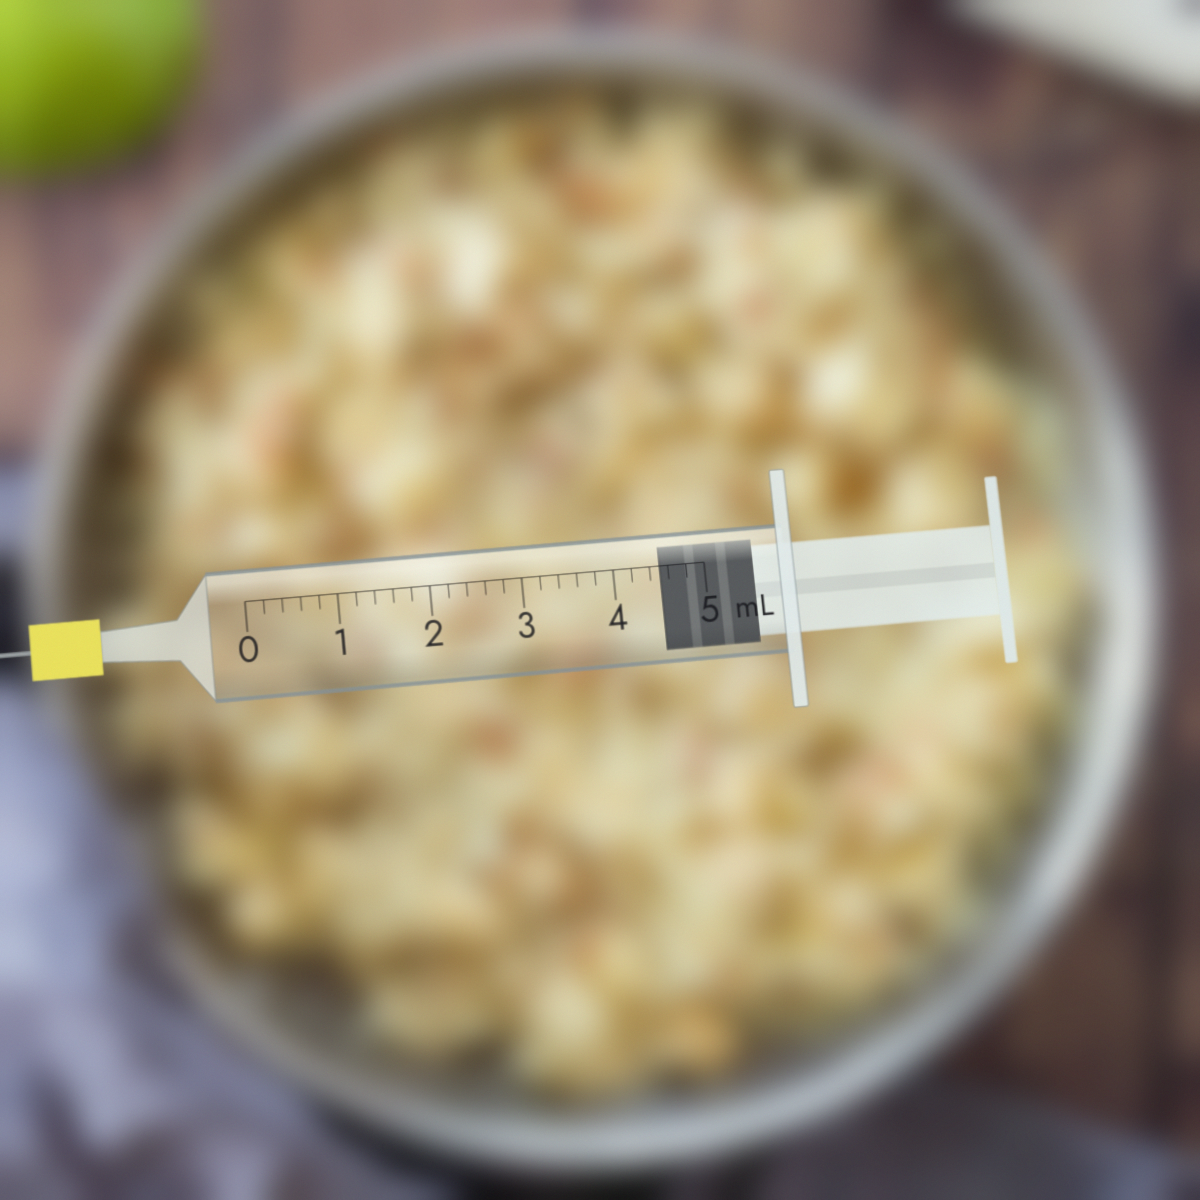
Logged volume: 4.5 mL
